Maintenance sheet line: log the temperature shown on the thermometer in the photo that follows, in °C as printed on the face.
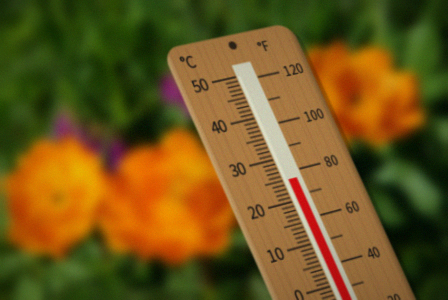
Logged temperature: 25 °C
